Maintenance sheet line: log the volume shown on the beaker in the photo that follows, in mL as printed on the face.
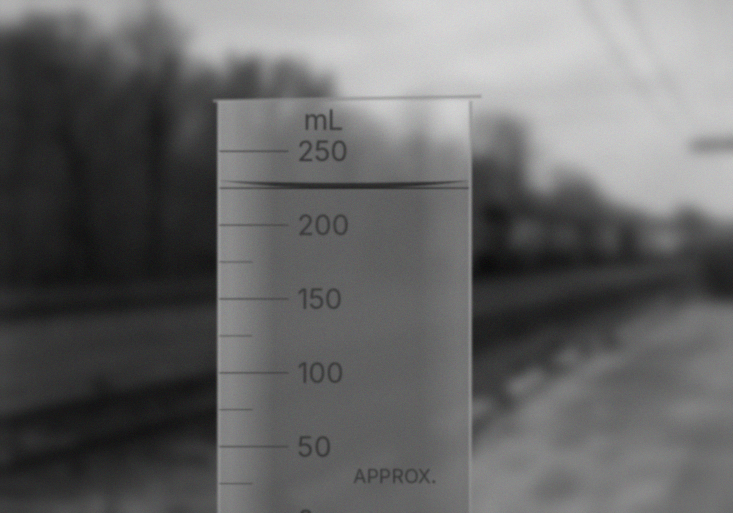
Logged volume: 225 mL
